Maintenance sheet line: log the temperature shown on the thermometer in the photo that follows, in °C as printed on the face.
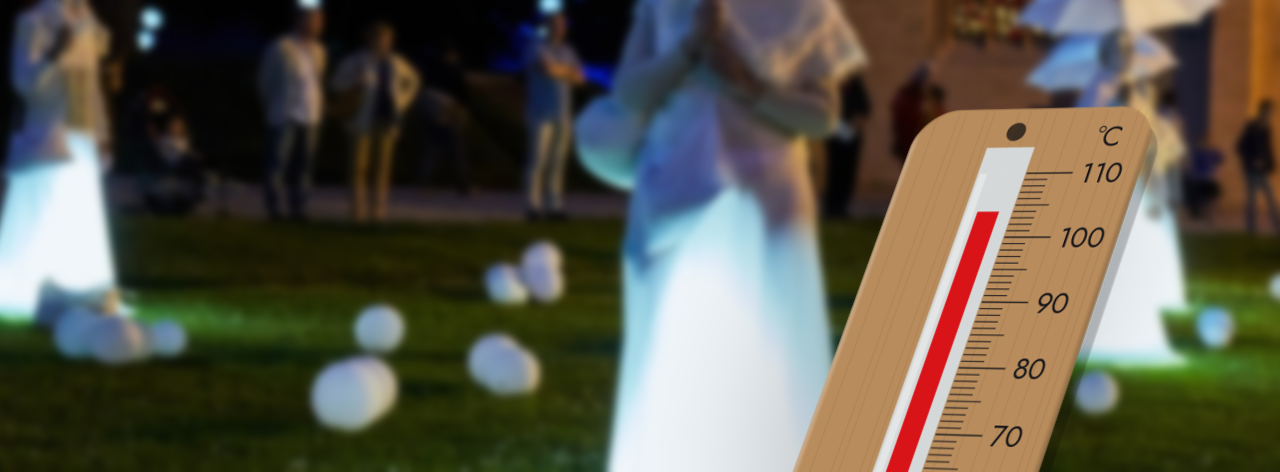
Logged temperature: 104 °C
